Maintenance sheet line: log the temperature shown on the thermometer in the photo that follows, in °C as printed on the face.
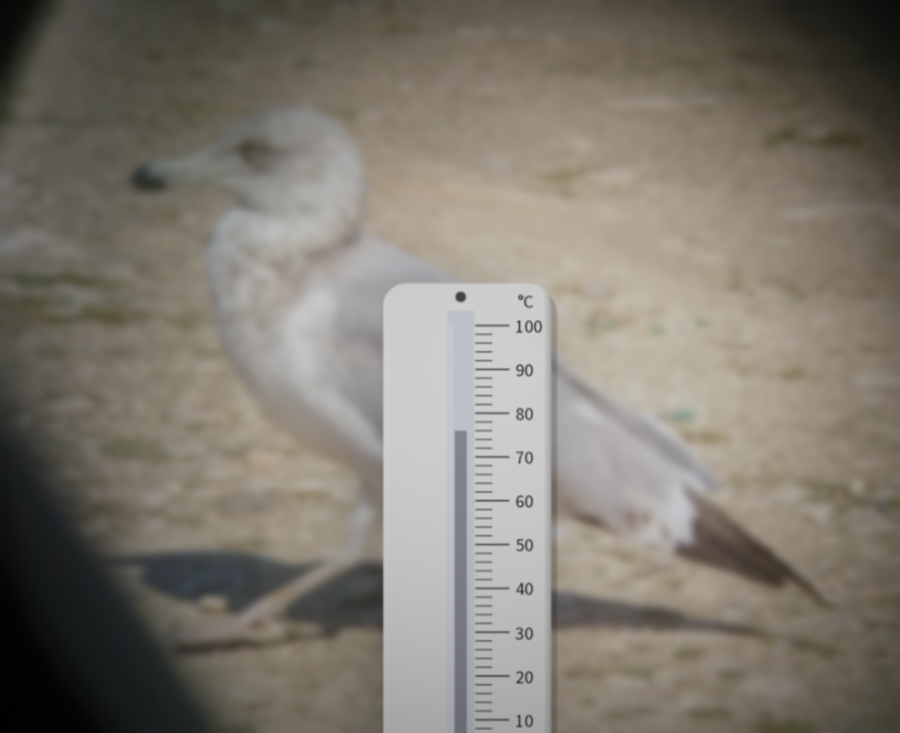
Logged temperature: 76 °C
